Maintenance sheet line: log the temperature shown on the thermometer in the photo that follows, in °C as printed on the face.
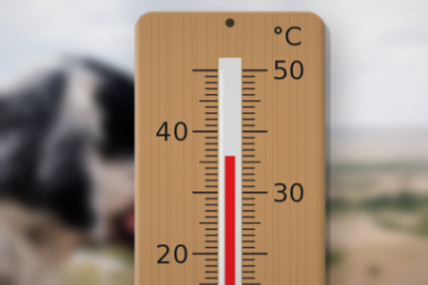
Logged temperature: 36 °C
